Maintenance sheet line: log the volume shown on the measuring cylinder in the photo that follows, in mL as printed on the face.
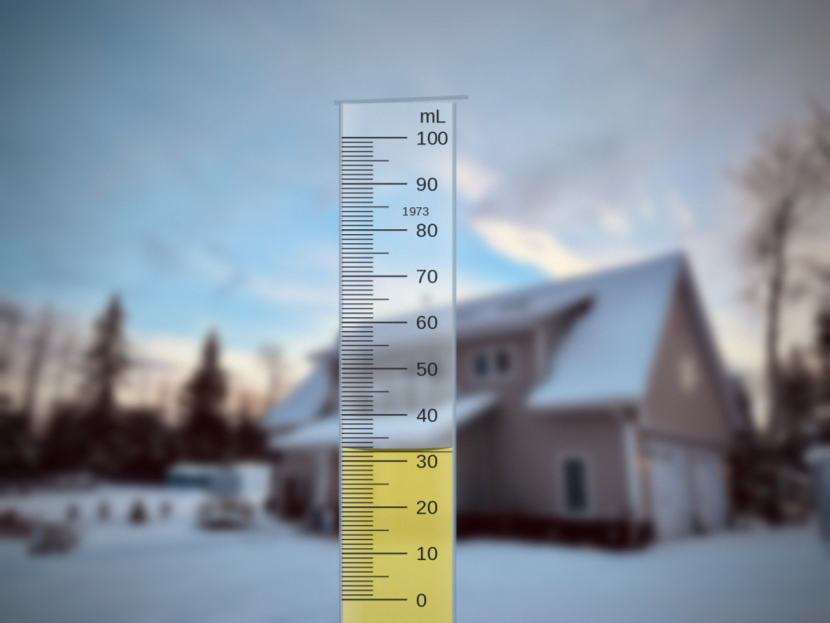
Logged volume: 32 mL
